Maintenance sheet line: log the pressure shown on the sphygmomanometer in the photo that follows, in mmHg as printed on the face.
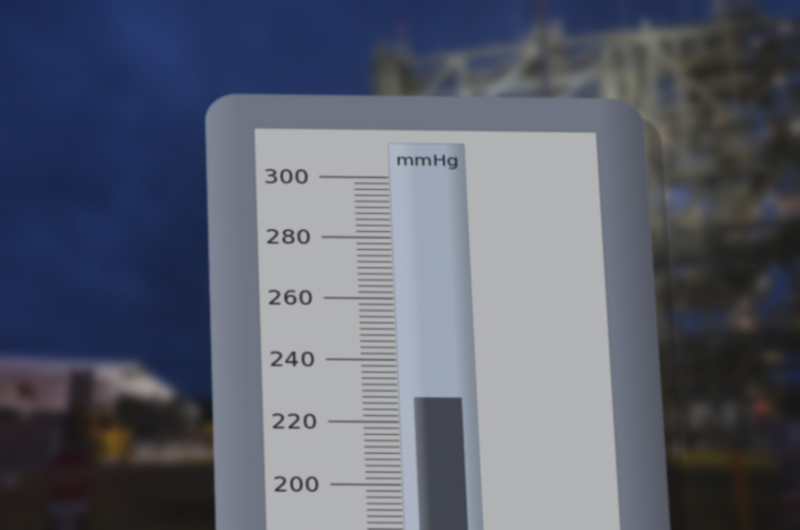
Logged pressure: 228 mmHg
